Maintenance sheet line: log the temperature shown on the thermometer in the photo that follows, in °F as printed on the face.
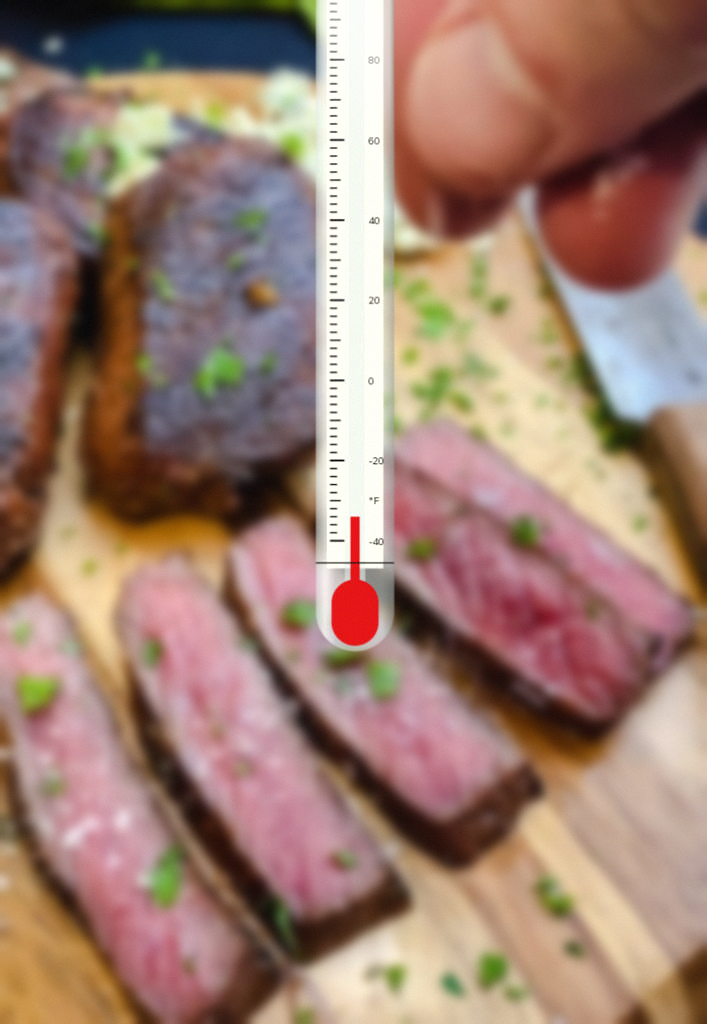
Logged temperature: -34 °F
